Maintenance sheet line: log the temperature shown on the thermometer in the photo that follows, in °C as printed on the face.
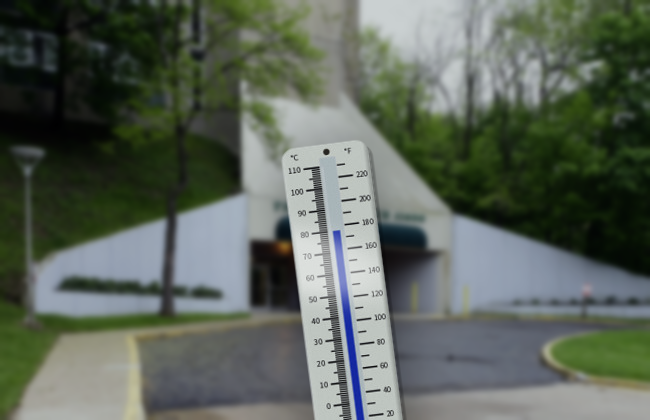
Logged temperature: 80 °C
